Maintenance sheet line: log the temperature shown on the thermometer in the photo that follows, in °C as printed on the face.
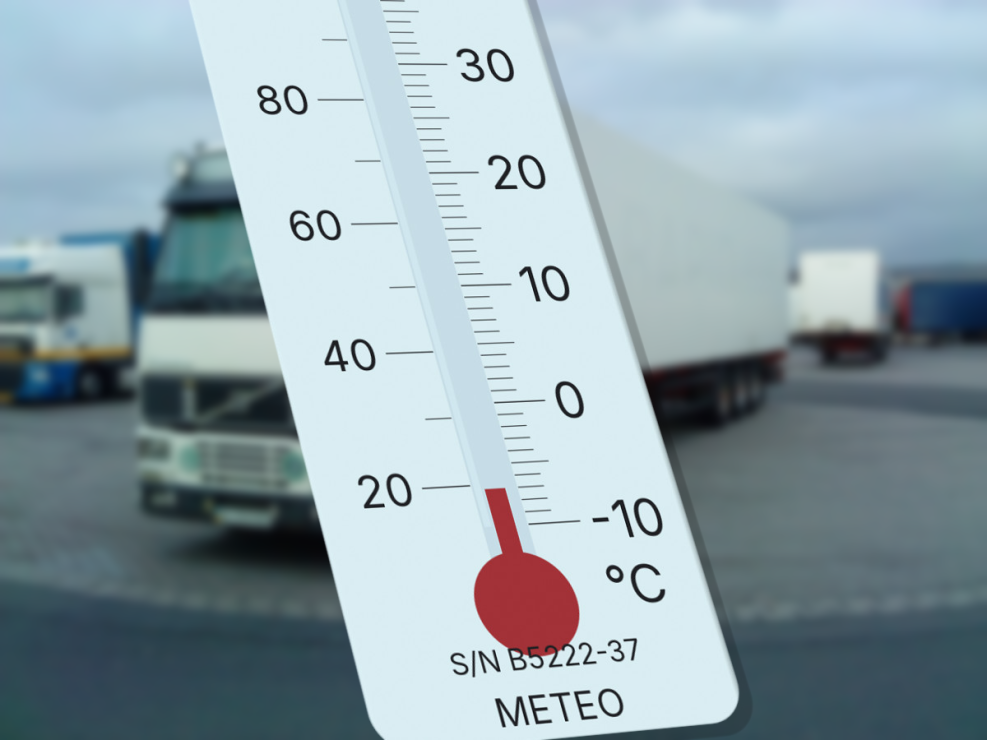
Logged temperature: -7 °C
